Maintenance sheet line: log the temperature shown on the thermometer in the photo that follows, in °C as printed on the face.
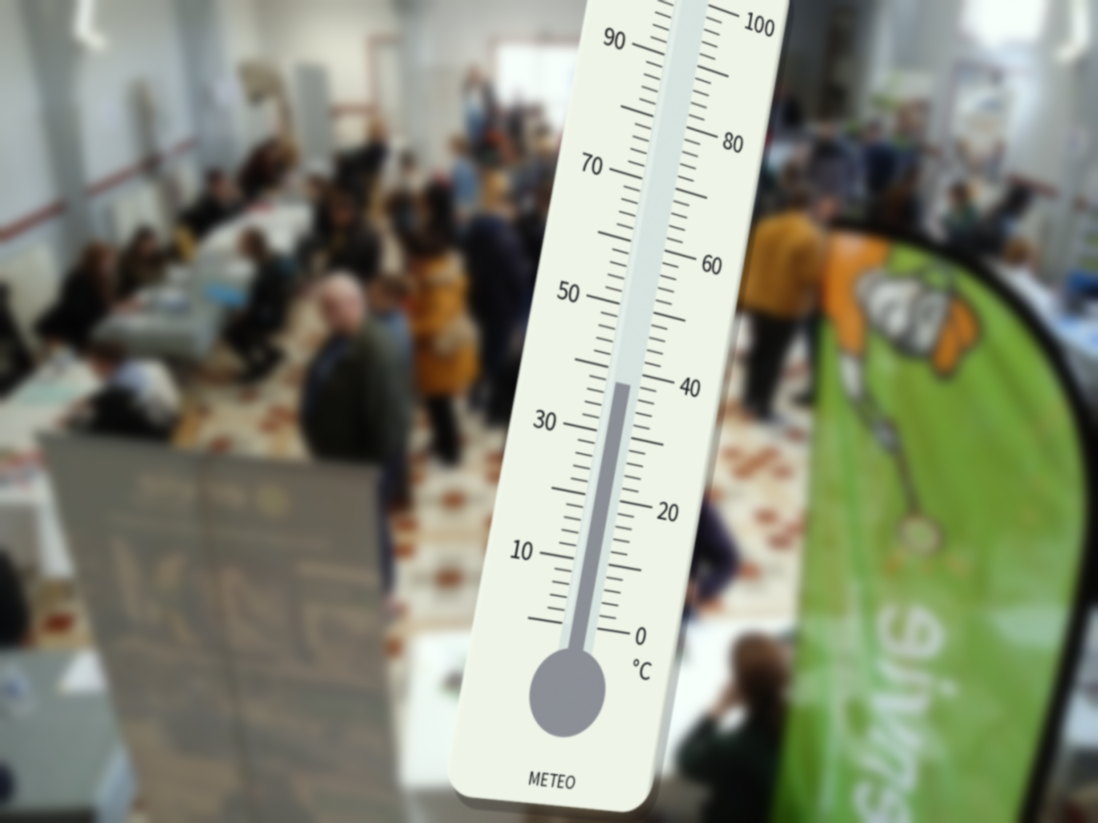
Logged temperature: 38 °C
